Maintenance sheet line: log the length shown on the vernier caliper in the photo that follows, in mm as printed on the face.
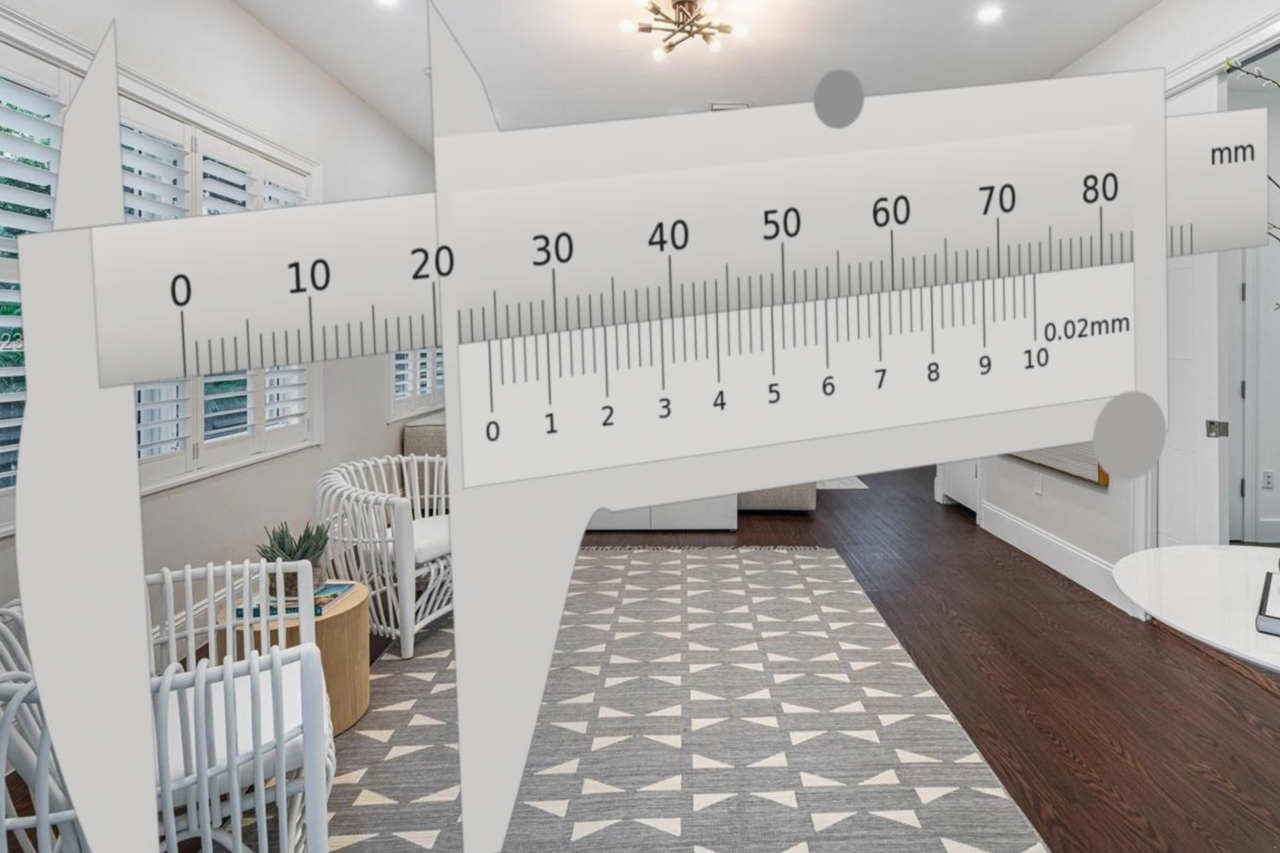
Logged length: 24.4 mm
